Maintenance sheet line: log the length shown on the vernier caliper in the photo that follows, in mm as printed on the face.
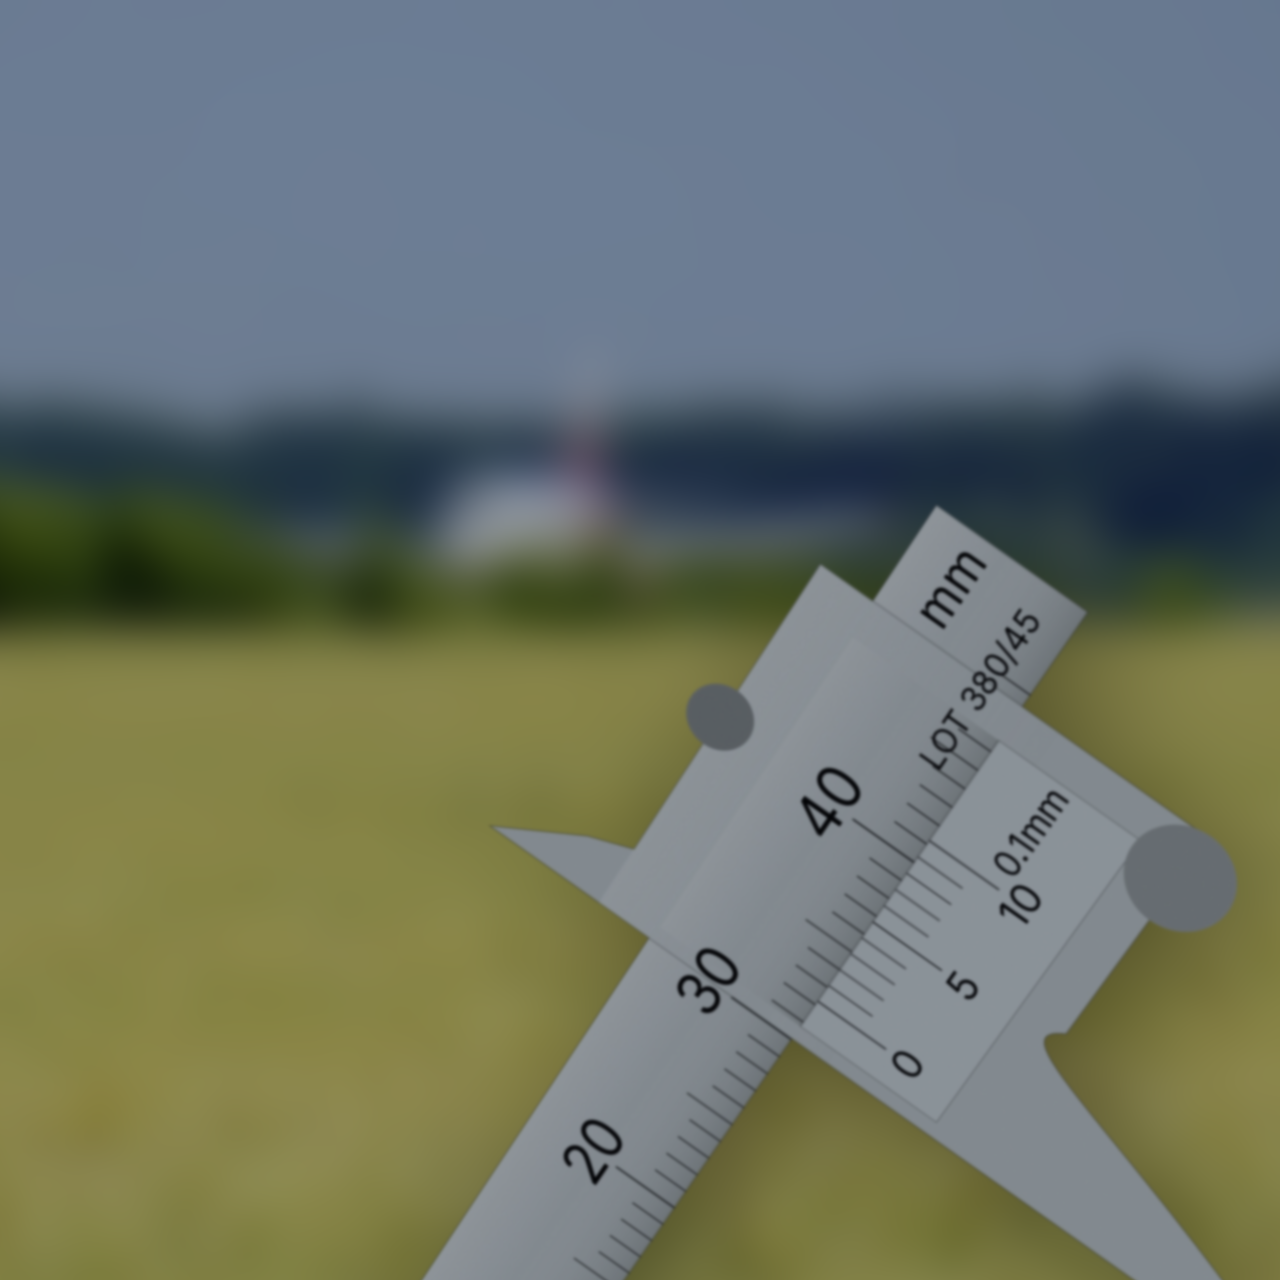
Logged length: 32.2 mm
